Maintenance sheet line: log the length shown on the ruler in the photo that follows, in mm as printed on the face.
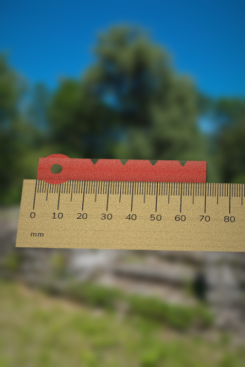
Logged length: 70 mm
